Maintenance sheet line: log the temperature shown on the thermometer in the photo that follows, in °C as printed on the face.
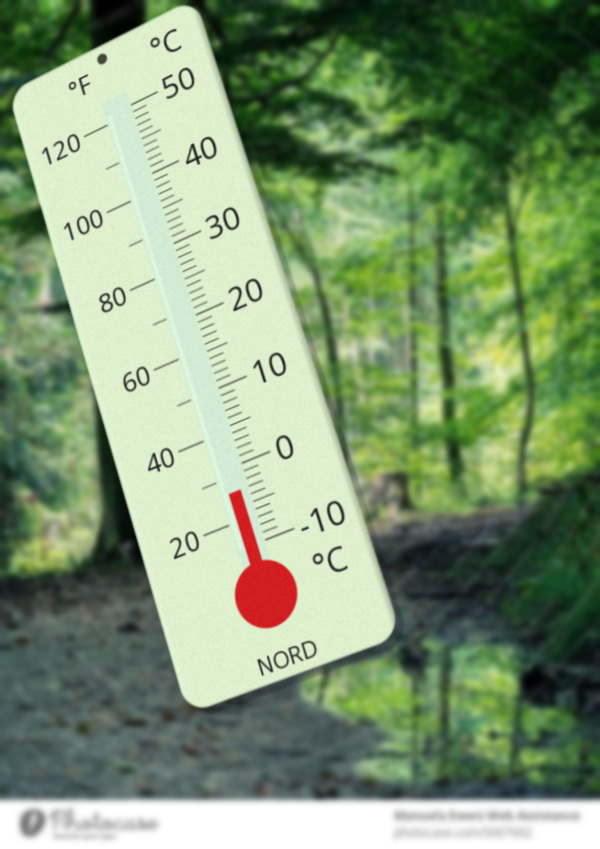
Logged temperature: -3 °C
